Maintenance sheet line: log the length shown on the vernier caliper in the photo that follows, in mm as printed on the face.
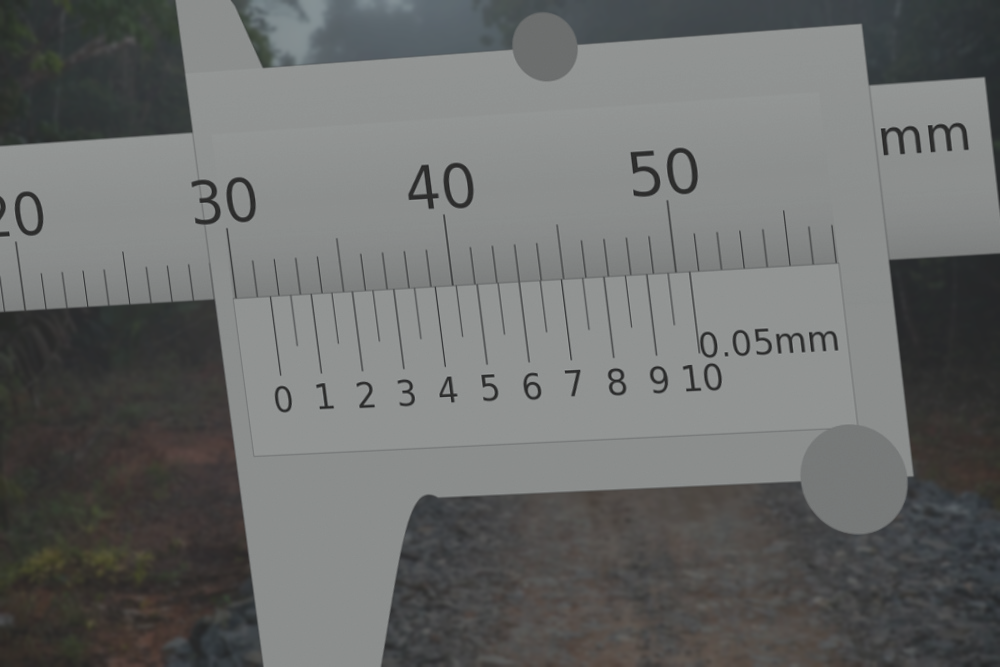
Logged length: 31.6 mm
